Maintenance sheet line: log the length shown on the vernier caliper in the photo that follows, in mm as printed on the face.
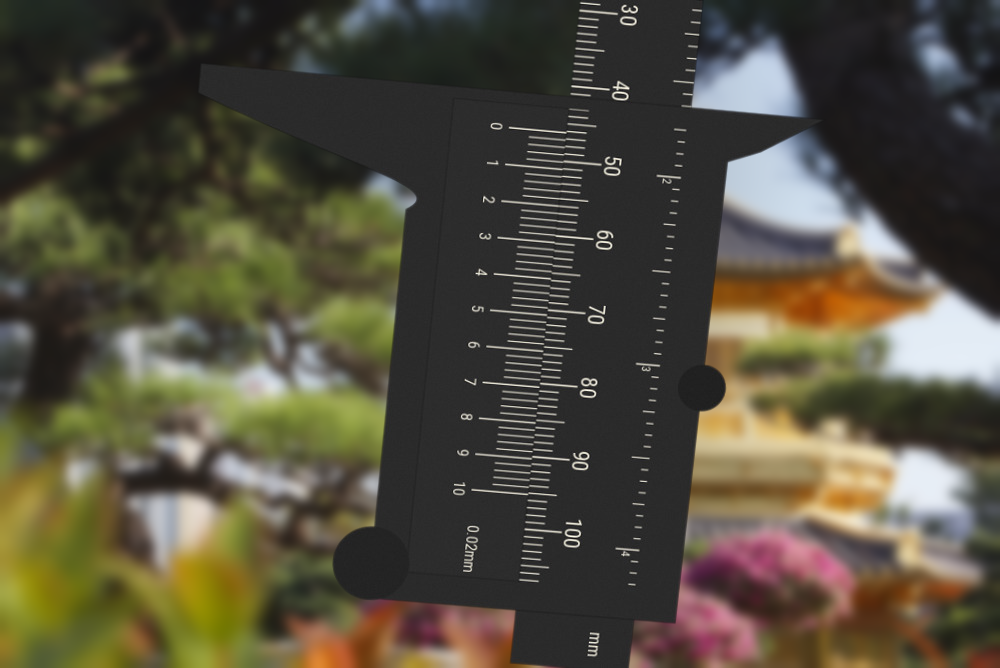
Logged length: 46.2 mm
